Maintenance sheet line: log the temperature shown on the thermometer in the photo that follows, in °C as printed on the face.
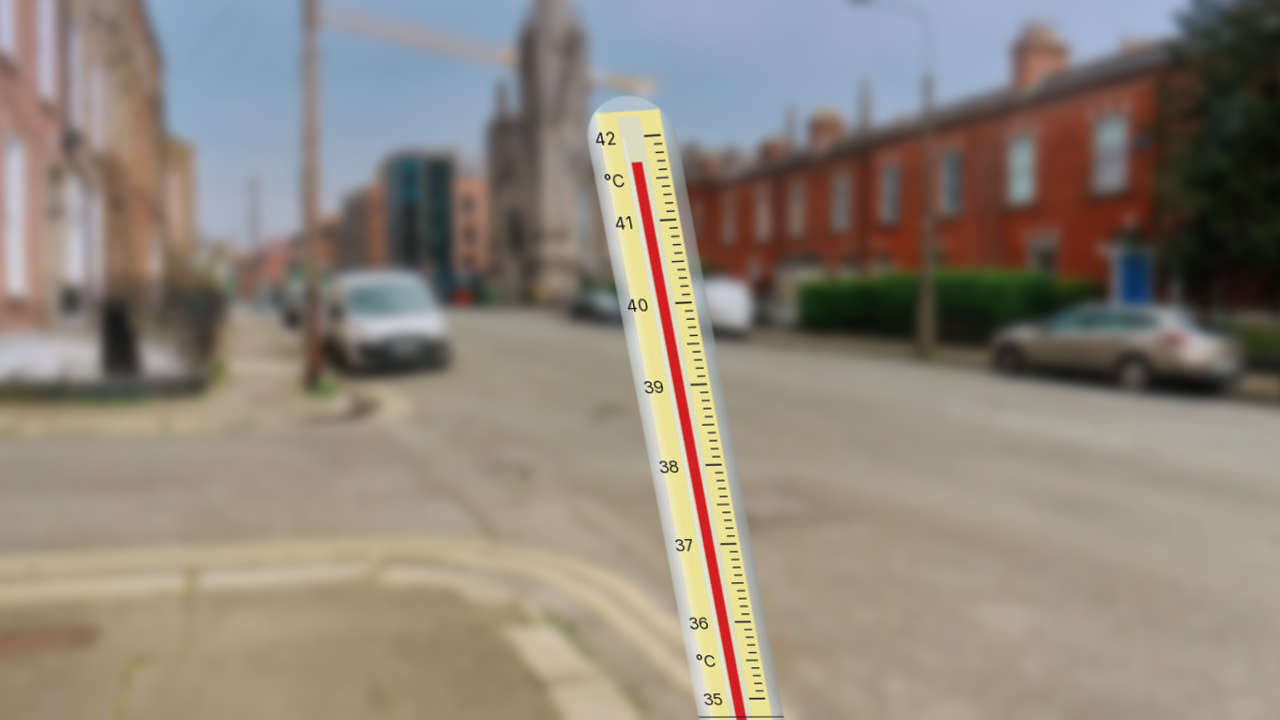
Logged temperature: 41.7 °C
